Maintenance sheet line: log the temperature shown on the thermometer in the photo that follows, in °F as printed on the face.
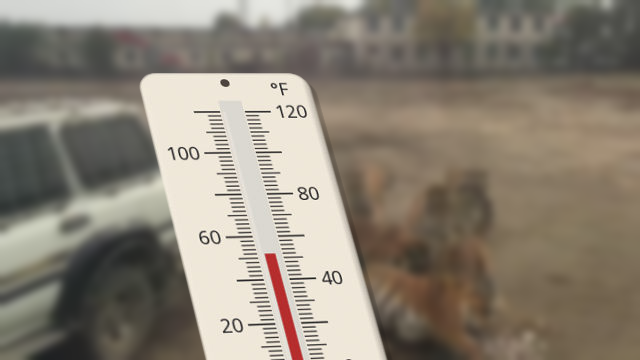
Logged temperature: 52 °F
